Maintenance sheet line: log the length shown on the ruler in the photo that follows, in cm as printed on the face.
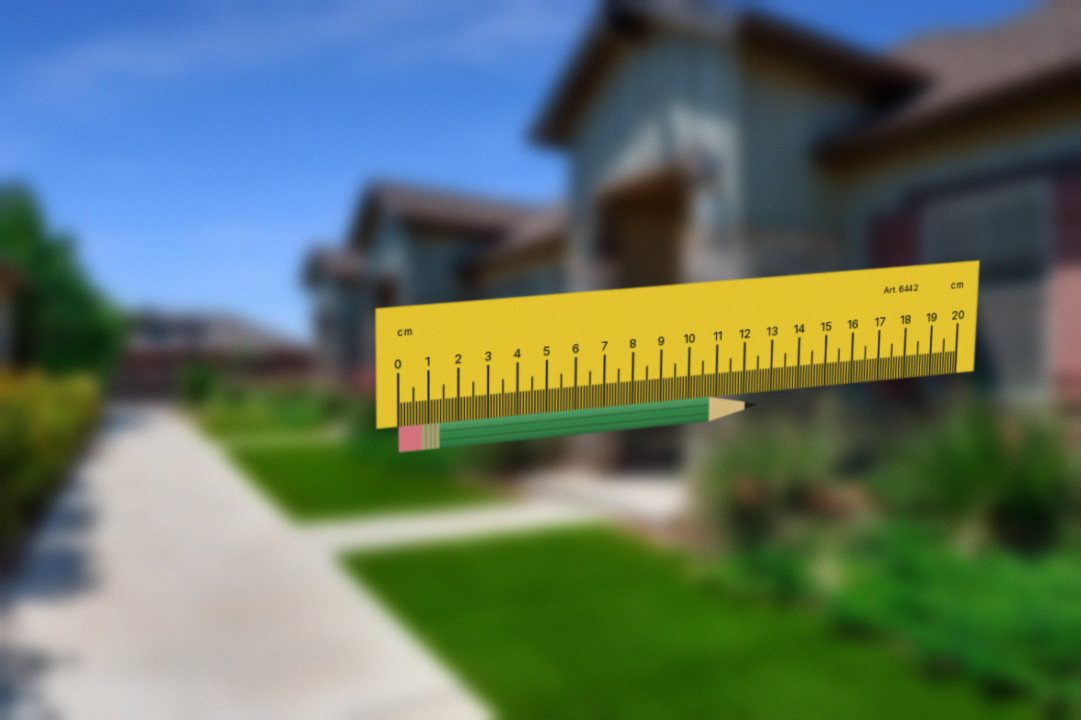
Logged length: 12.5 cm
